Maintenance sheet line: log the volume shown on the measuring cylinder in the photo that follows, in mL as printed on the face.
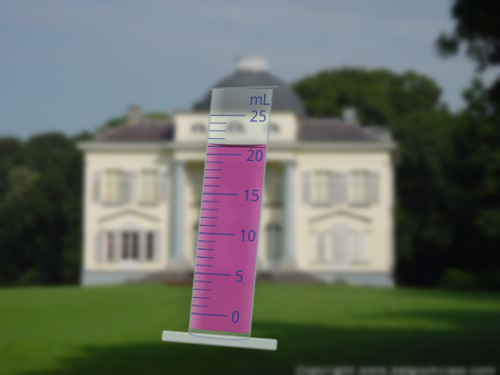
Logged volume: 21 mL
